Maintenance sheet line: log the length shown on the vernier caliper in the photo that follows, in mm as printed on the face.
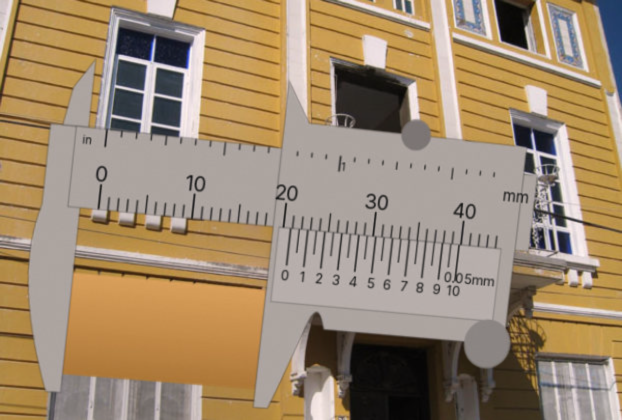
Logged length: 20.8 mm
